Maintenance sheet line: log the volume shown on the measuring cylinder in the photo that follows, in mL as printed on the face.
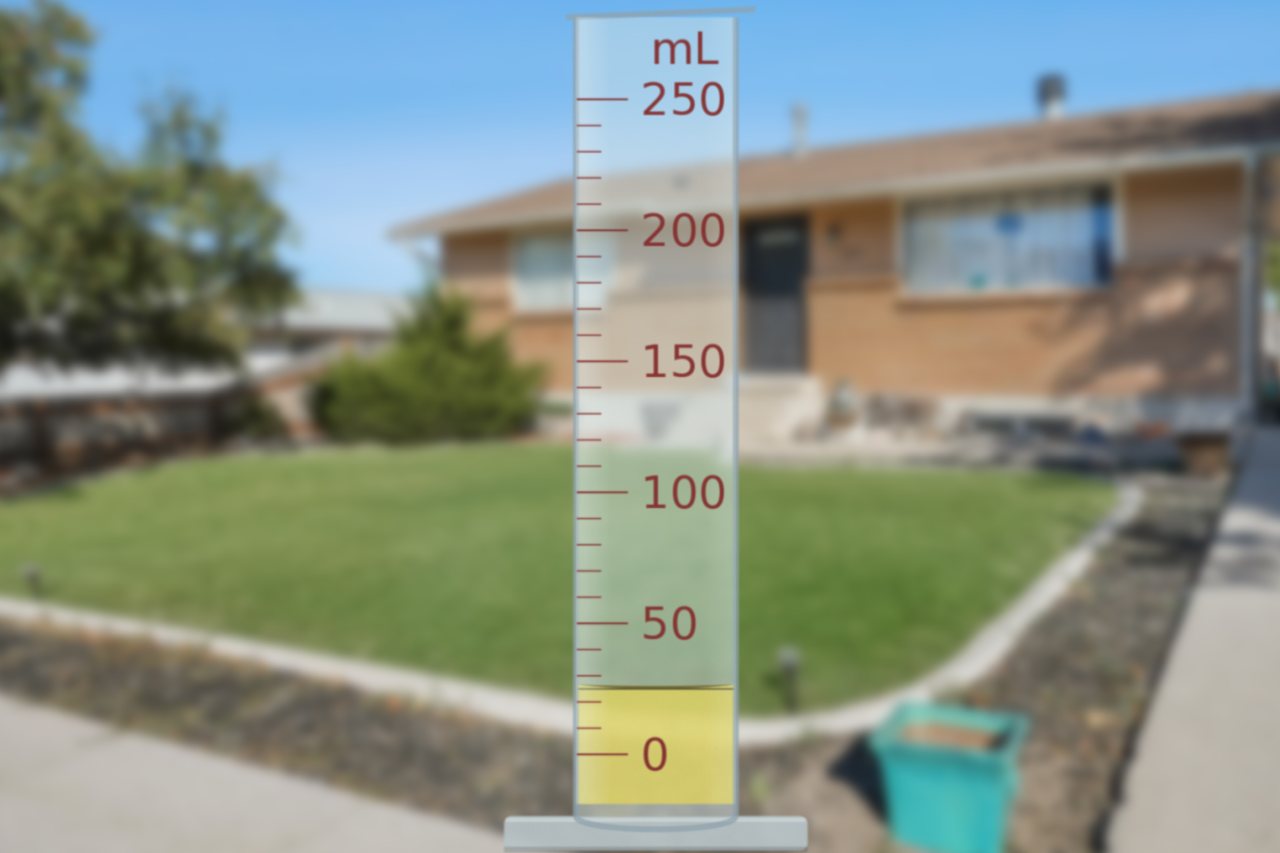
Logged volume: 25 mL
